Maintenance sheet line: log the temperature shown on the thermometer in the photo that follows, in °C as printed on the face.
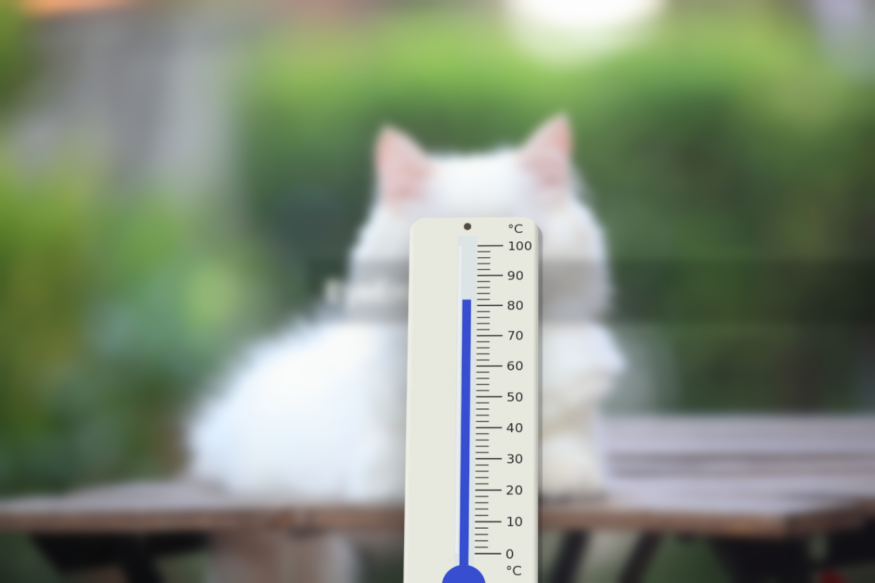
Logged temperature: 82 °C
